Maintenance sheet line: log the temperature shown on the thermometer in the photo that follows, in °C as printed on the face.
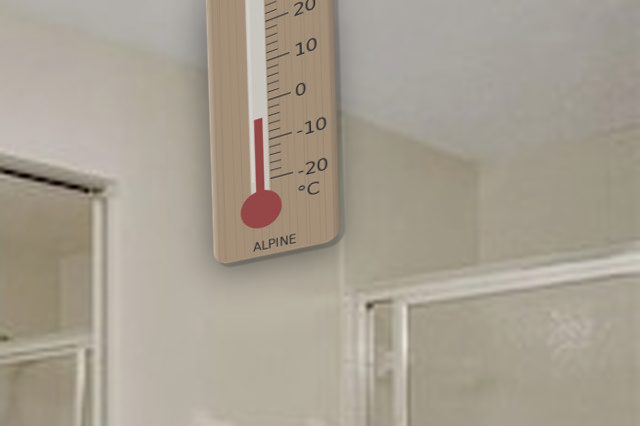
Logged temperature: -4 °C
